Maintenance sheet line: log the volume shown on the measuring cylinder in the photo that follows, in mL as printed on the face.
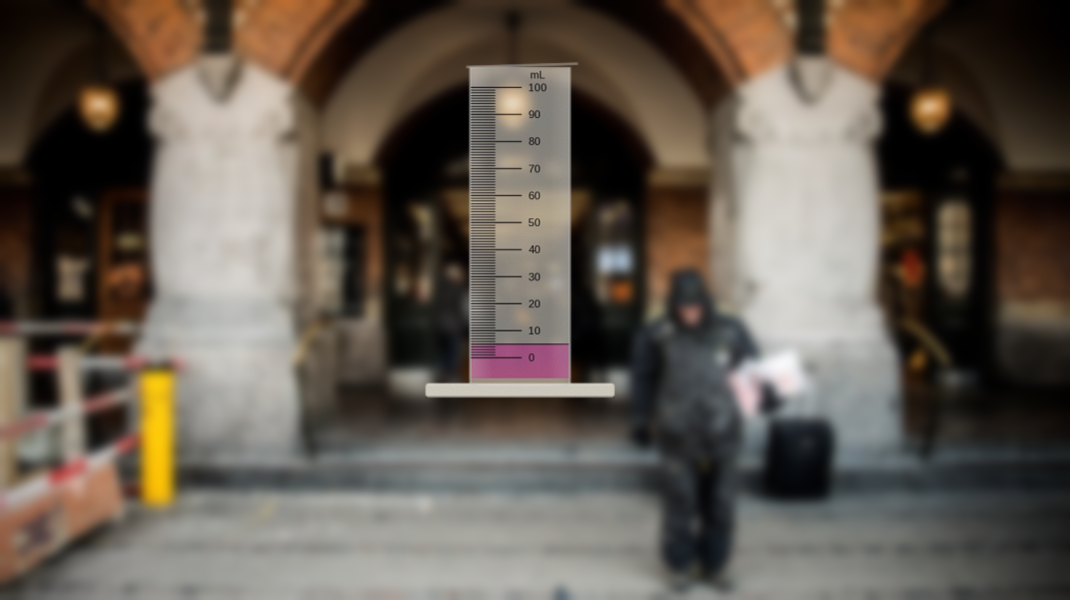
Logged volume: 5 mL
